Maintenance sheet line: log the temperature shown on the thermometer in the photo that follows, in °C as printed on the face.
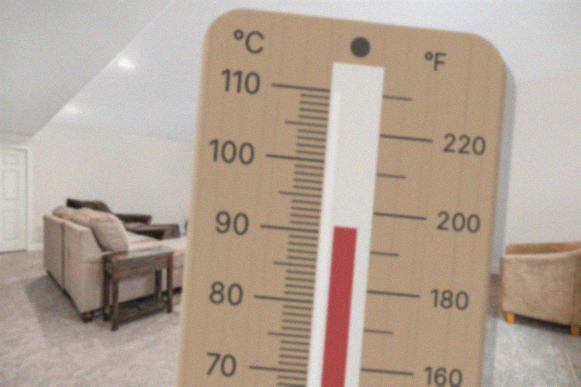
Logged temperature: 91 °C
